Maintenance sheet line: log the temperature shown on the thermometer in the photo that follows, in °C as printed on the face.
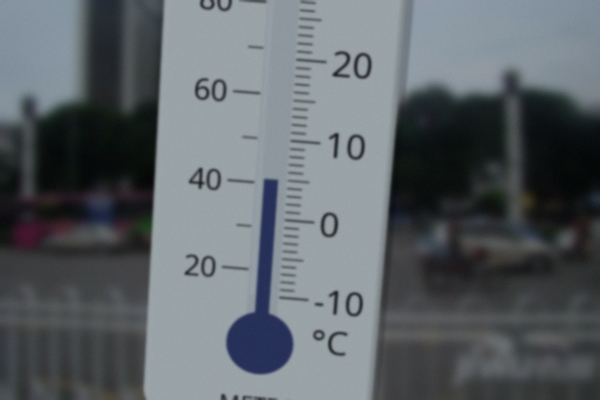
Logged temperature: 5 °C
